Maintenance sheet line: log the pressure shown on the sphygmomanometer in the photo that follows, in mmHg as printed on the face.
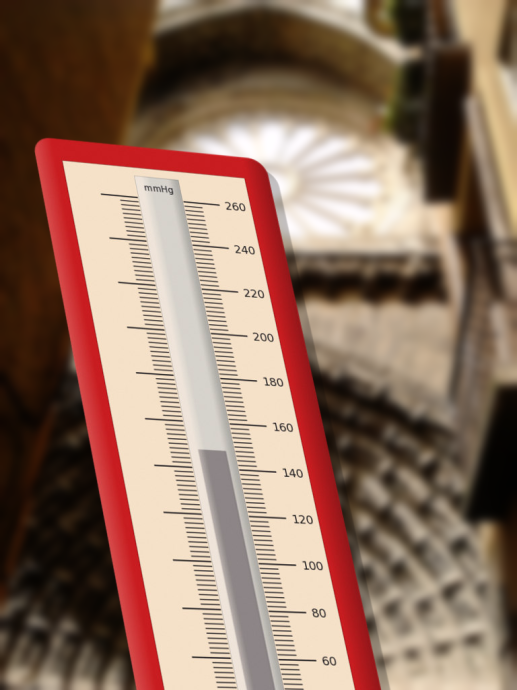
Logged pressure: 148 mmHg
